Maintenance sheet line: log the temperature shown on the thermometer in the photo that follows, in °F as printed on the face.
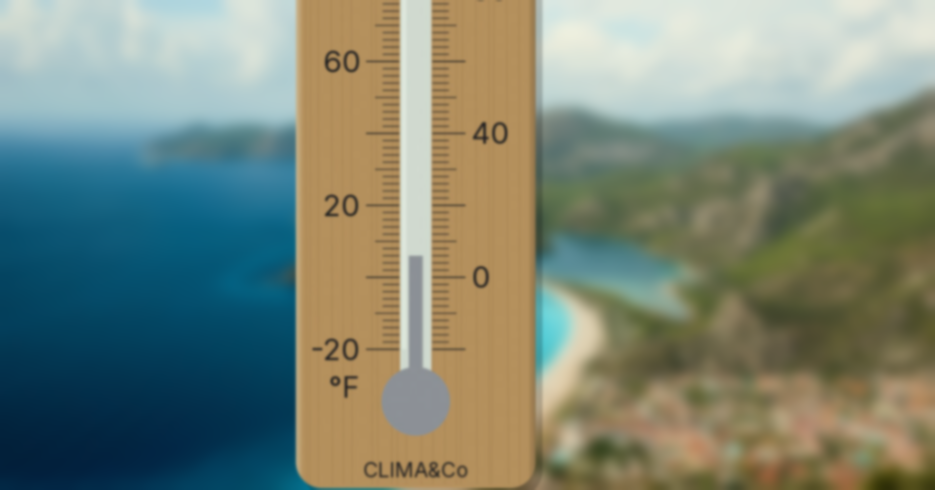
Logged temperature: 6 °F
